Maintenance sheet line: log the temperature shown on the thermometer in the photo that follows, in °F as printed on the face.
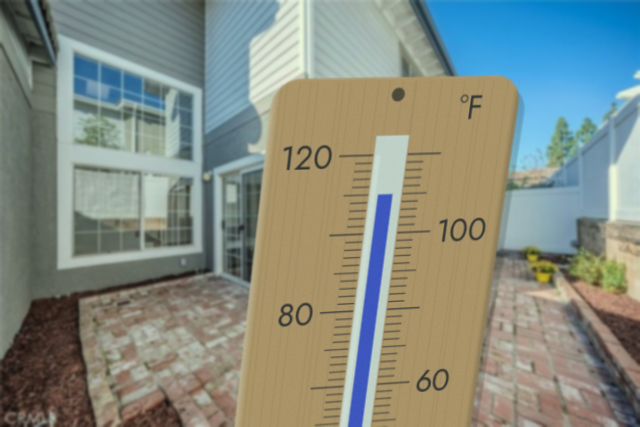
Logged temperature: 110 °F
